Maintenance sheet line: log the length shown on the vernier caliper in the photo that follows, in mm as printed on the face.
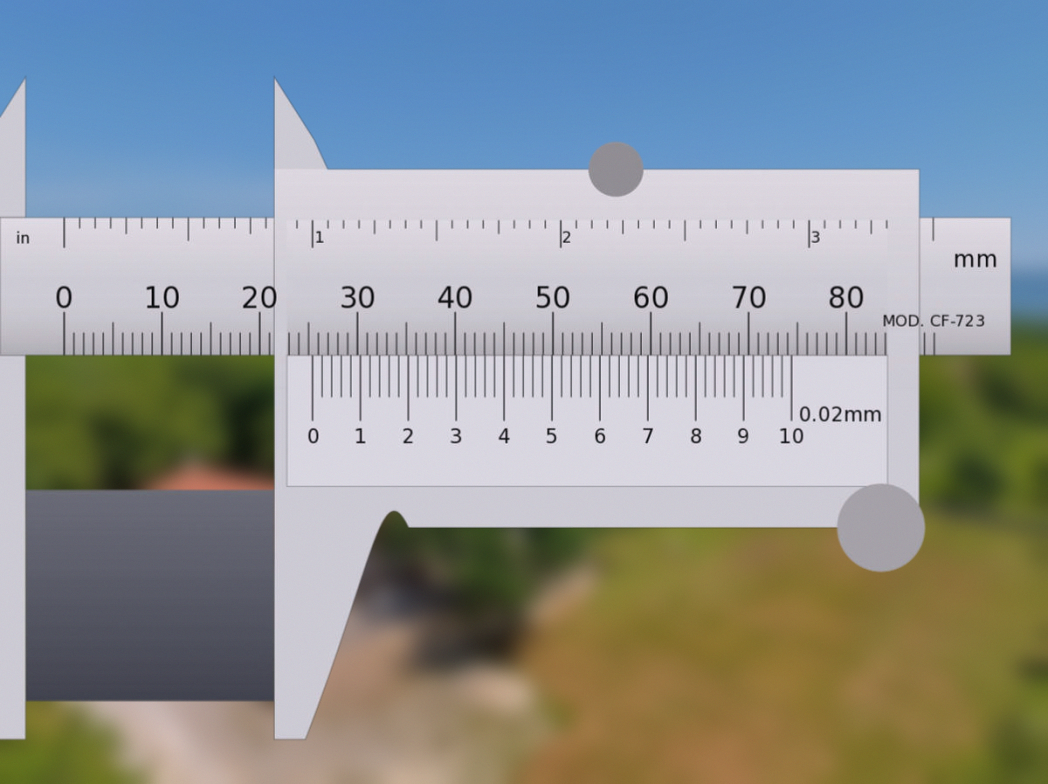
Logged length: 25.4 mm
